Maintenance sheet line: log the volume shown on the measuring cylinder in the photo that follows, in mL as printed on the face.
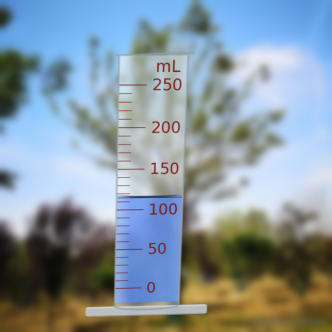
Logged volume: 115 mL
